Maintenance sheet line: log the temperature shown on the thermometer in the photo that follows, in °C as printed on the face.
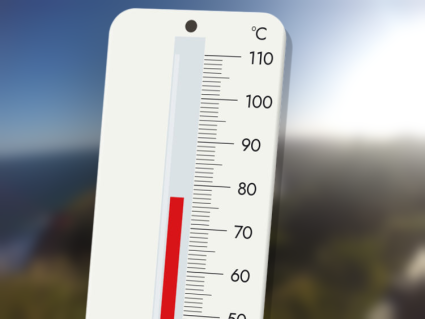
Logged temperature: 77 °C
